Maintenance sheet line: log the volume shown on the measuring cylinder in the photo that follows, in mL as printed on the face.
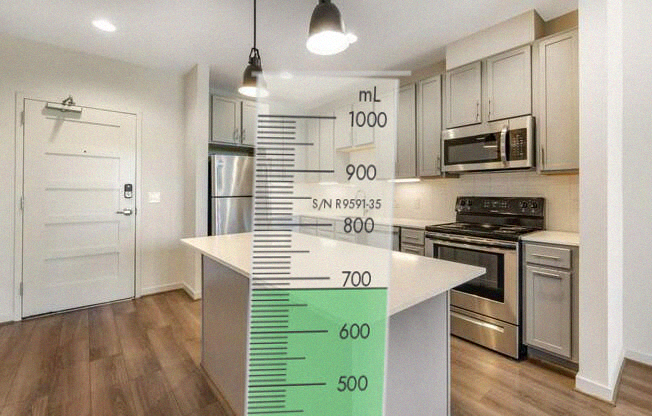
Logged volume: 680 mL
